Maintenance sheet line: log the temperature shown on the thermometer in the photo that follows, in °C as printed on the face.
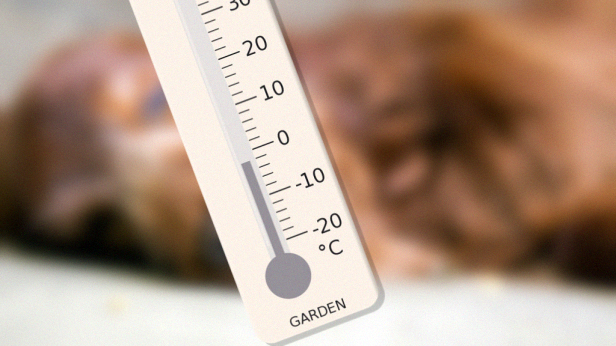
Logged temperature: -2 °C
